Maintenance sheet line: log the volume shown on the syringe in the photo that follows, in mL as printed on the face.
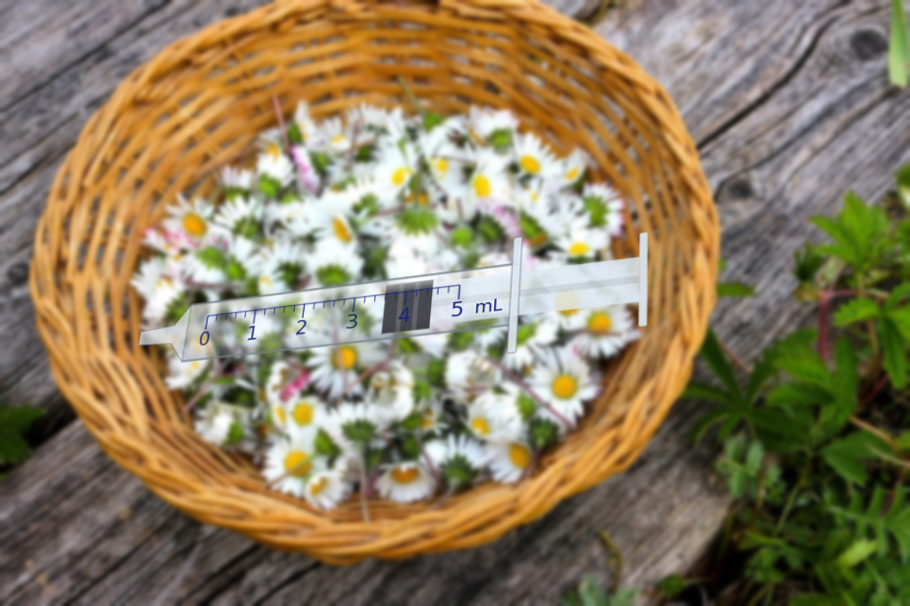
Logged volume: 3.6 mL
